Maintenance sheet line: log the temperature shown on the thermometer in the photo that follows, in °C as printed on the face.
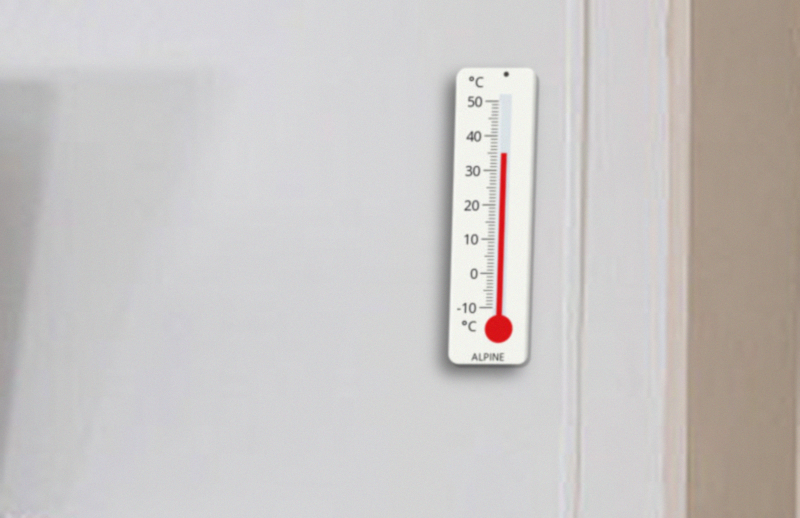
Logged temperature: 35 °C
